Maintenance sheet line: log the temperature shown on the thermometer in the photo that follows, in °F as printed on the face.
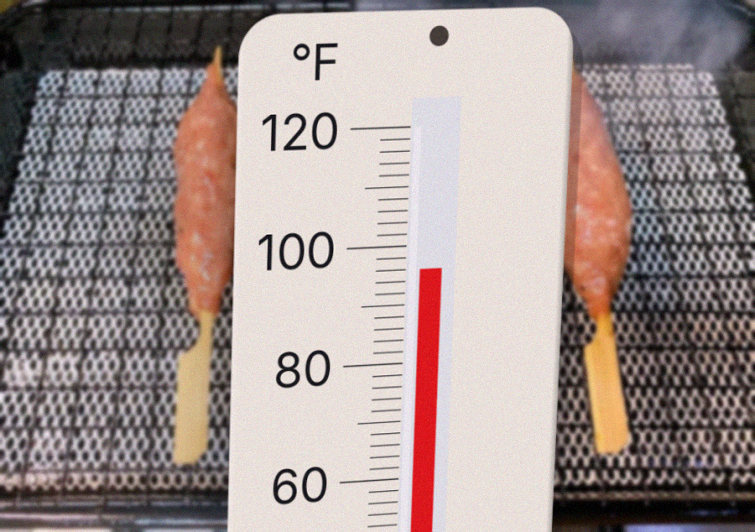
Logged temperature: 96 °F
